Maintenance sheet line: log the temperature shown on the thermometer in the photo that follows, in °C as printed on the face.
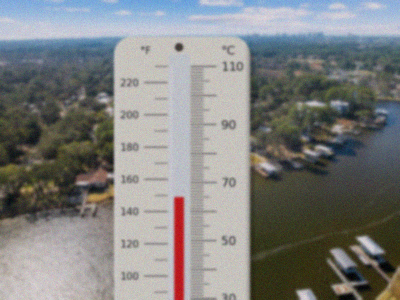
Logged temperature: 65 °C
